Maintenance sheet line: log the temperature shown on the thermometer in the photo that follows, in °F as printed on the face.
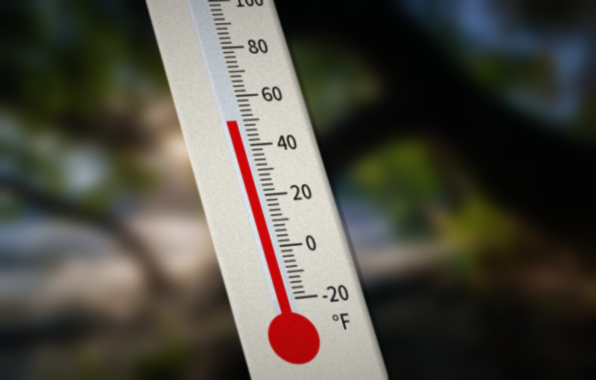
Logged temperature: 50 °F
